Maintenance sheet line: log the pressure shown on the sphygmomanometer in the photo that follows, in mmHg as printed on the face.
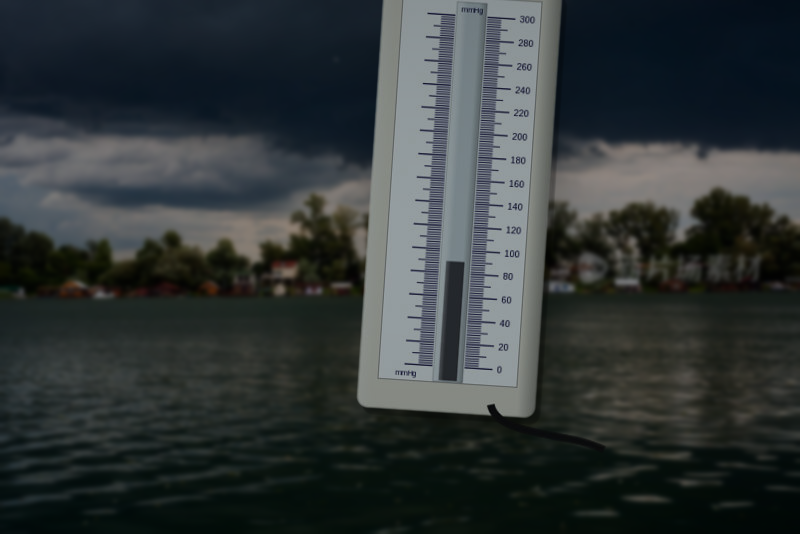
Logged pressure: 90 mmHg
